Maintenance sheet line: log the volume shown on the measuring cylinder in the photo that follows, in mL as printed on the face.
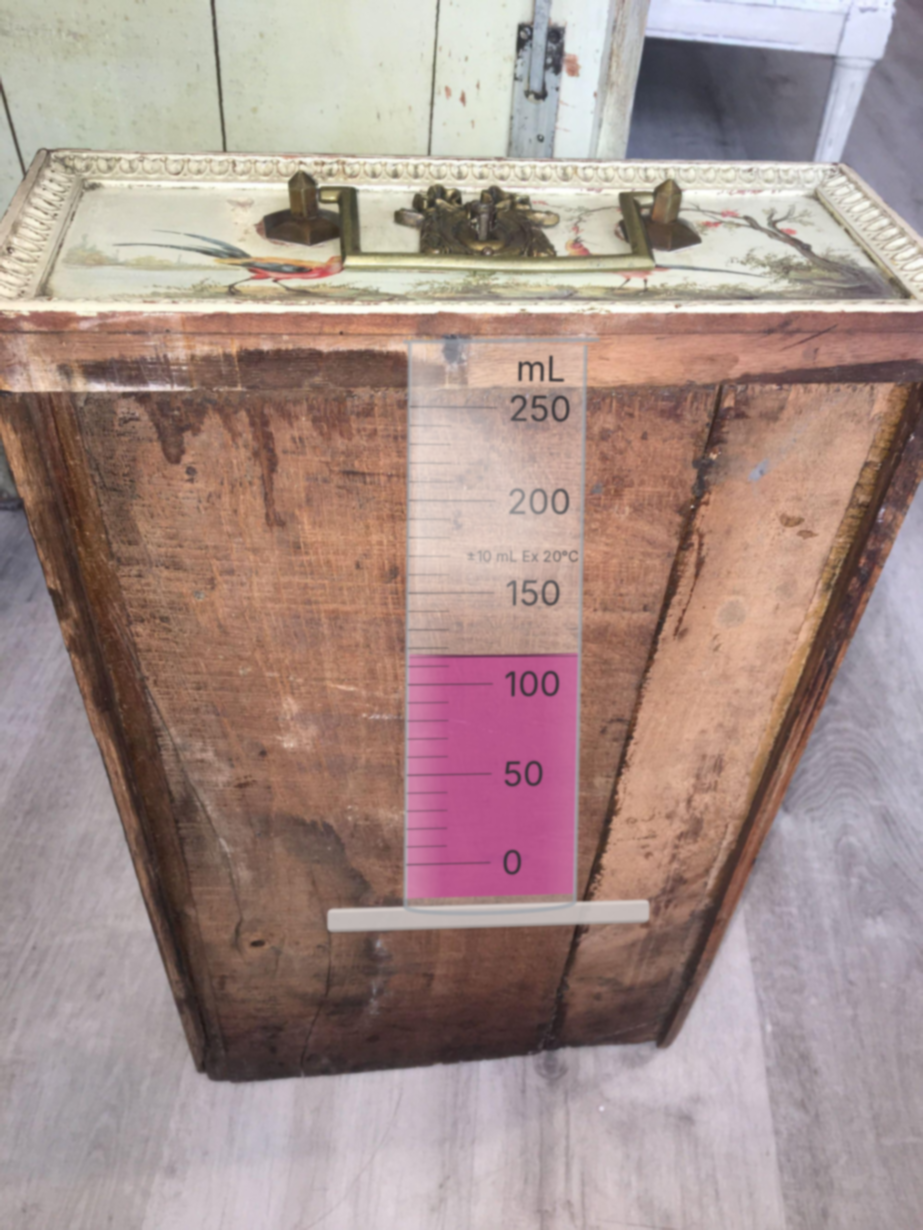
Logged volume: 115 mL
